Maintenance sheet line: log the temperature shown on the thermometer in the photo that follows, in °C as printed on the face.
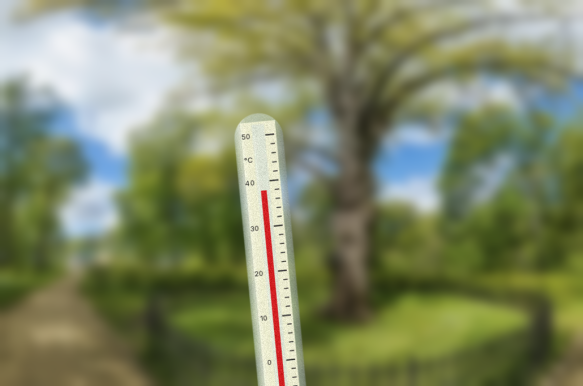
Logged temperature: 38 °C
